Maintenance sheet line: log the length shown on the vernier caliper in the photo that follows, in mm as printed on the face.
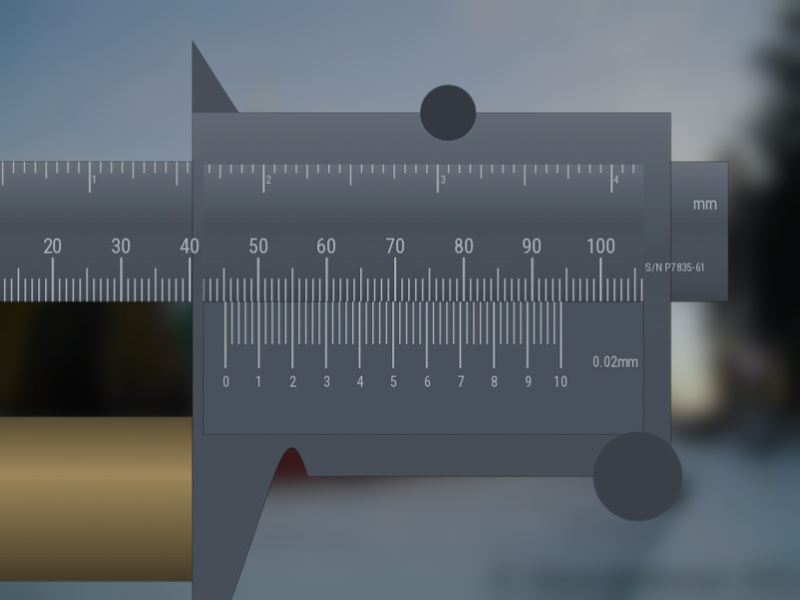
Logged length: 45.2 mm
